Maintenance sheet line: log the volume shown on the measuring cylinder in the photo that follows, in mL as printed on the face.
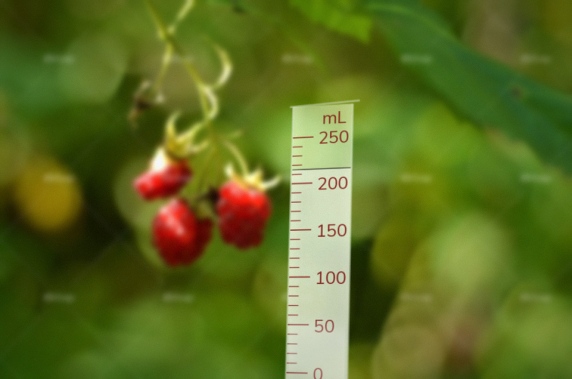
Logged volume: 215 mL
